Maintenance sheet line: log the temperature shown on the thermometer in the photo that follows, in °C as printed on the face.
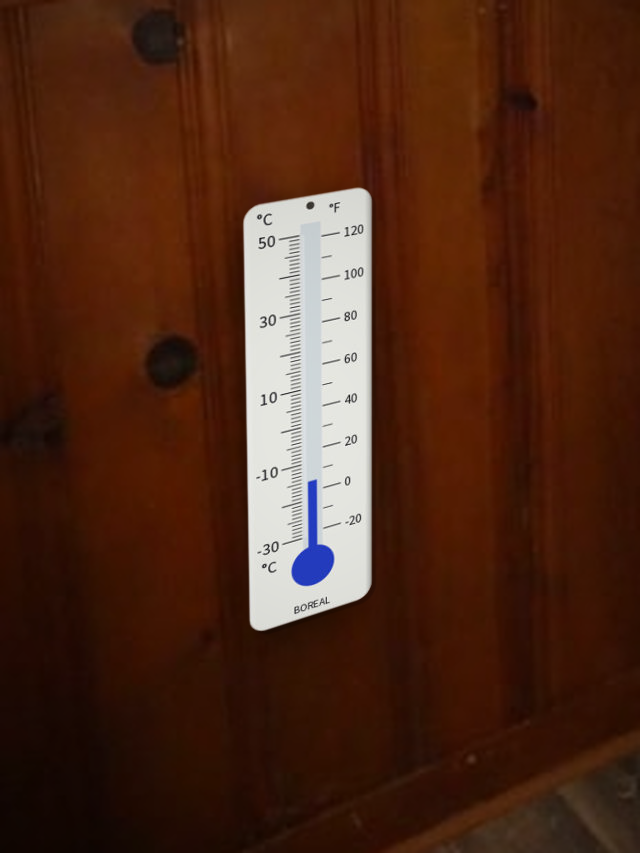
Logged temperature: -15 °C
